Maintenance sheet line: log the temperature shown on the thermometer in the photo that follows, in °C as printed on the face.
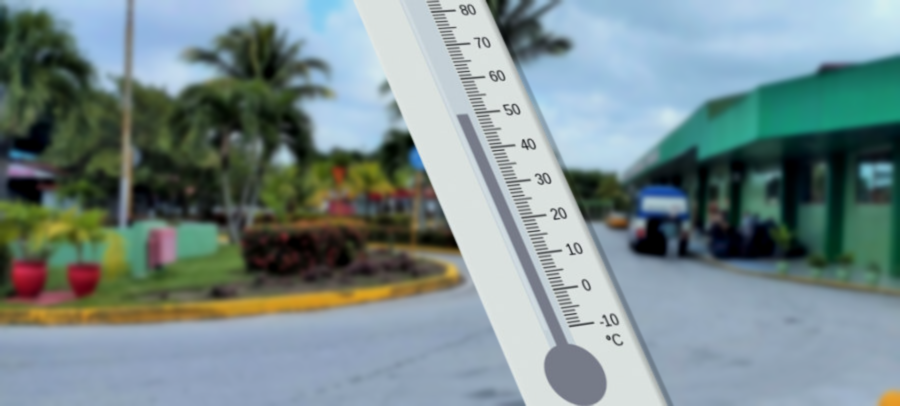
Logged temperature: 50 °C
